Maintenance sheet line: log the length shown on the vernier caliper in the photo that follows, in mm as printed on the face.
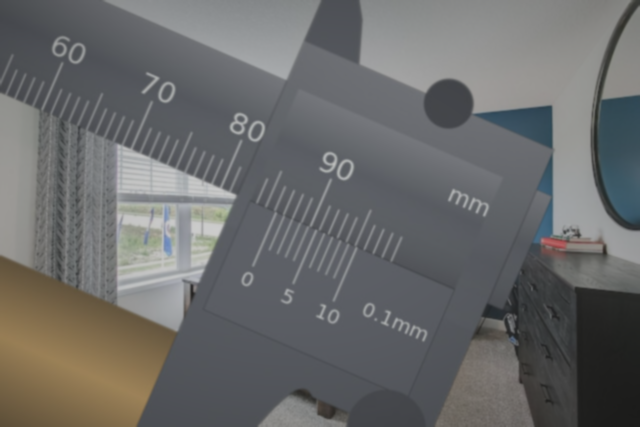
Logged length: 86.2 mm
